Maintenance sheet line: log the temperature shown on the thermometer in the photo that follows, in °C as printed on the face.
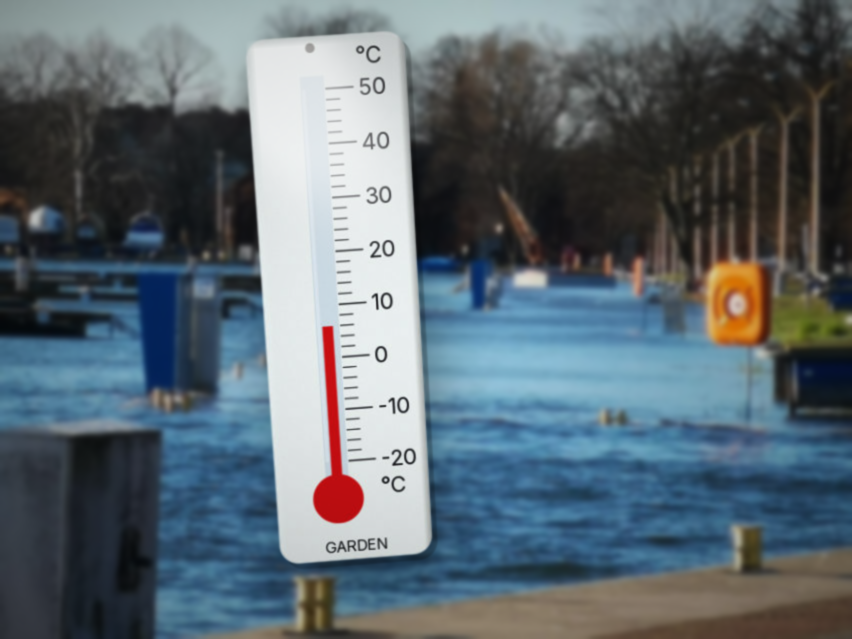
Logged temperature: 6 °C
